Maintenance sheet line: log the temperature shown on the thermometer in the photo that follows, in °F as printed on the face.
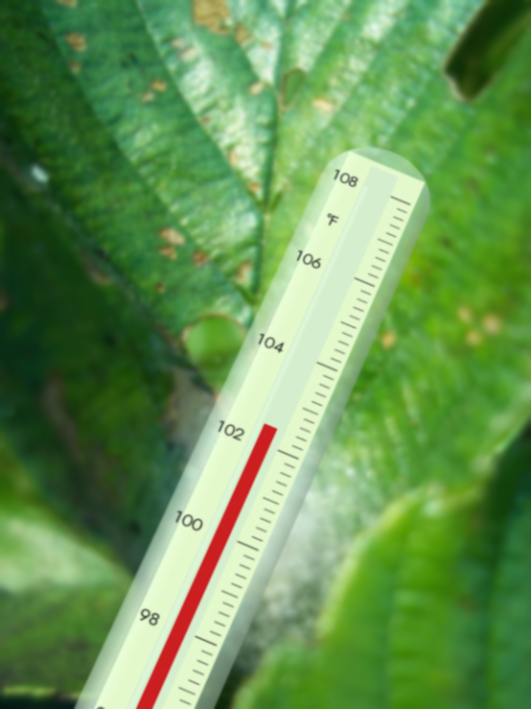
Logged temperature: 102.4 °F
